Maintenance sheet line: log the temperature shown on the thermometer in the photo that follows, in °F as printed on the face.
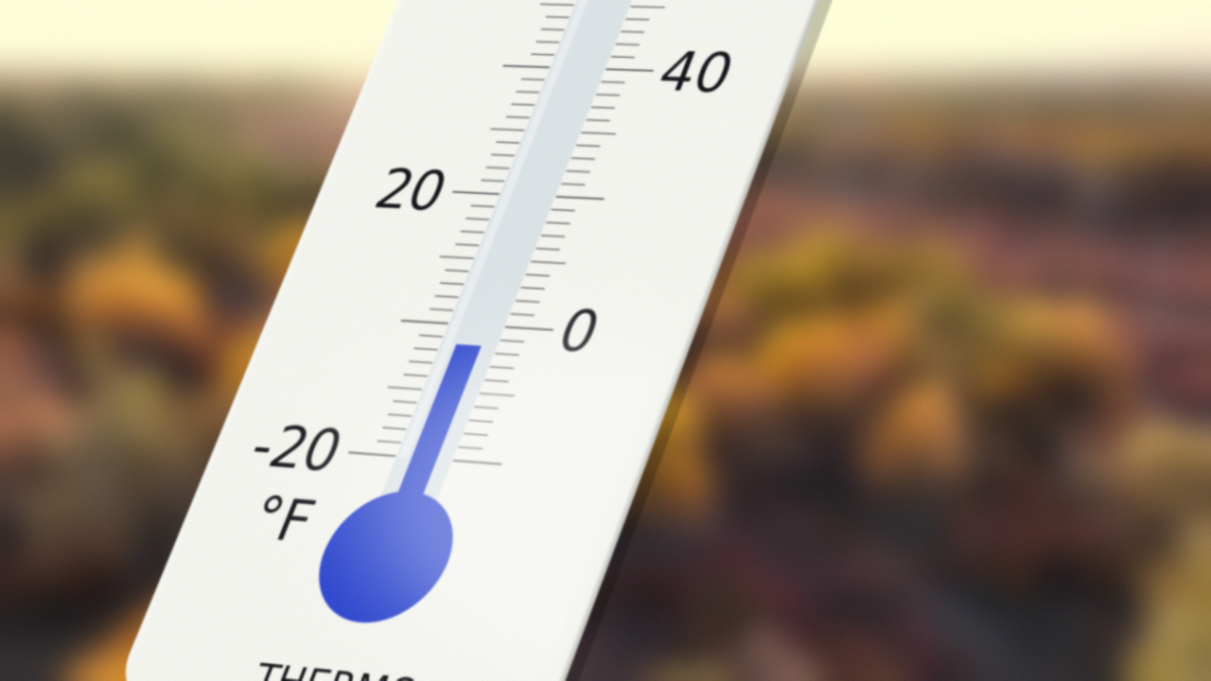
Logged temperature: -3 °F
